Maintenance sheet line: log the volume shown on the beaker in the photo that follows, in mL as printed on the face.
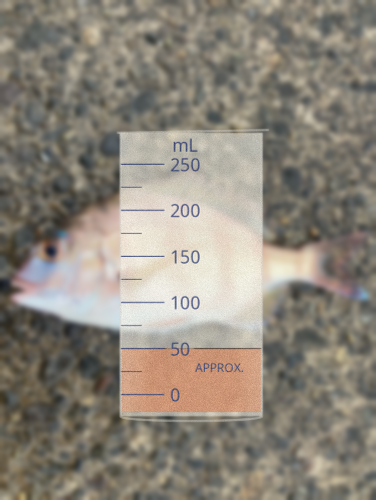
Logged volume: 50 mL
